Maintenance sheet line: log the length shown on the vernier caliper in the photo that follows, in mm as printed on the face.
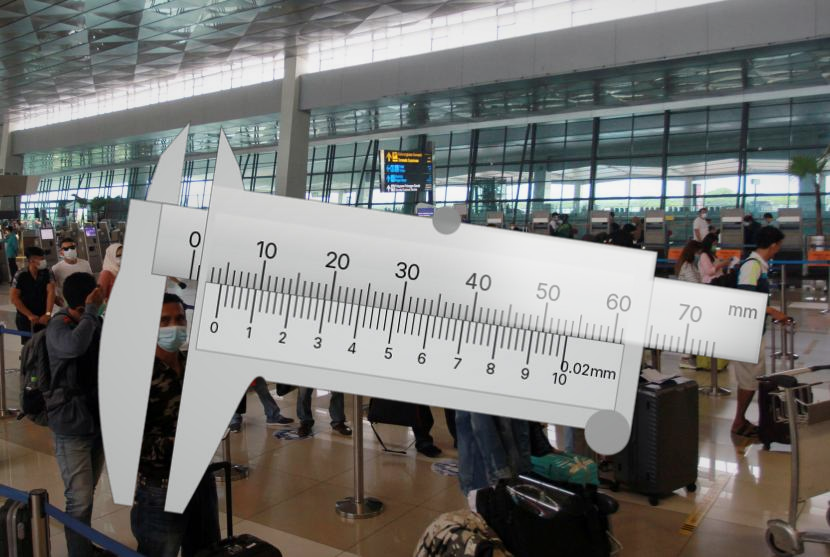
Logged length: 4.4 mm
